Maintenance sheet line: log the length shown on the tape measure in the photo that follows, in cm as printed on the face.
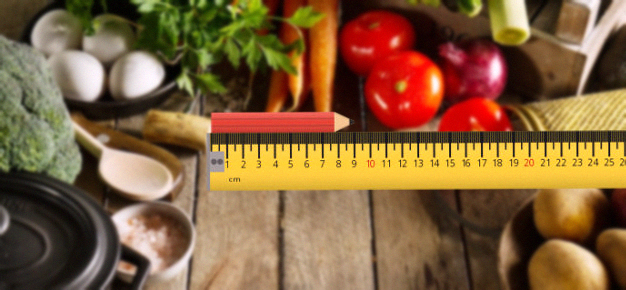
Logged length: 9 cm
